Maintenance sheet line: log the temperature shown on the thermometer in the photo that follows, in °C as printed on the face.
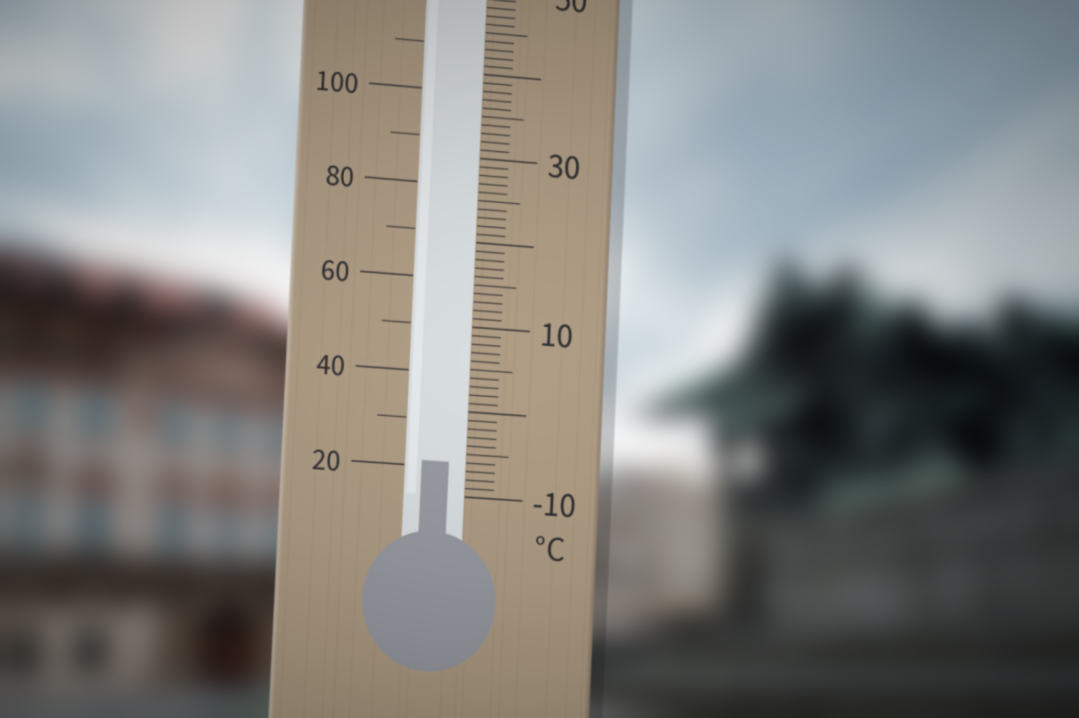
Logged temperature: -6 °C
